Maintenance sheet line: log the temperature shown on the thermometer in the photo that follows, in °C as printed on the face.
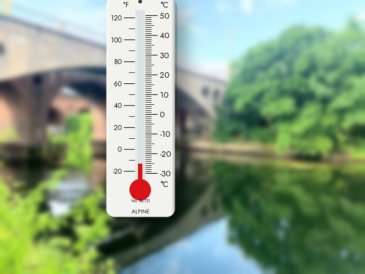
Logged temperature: -25 °C
